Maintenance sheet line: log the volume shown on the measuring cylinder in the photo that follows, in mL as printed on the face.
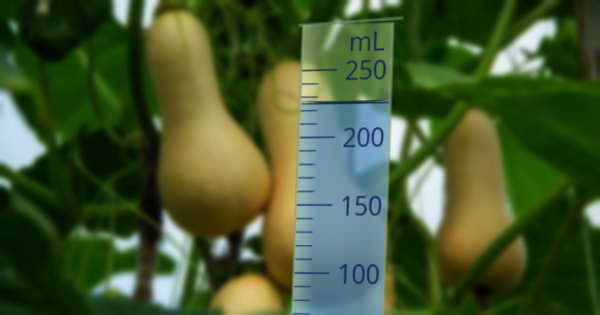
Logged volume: 225 mL
